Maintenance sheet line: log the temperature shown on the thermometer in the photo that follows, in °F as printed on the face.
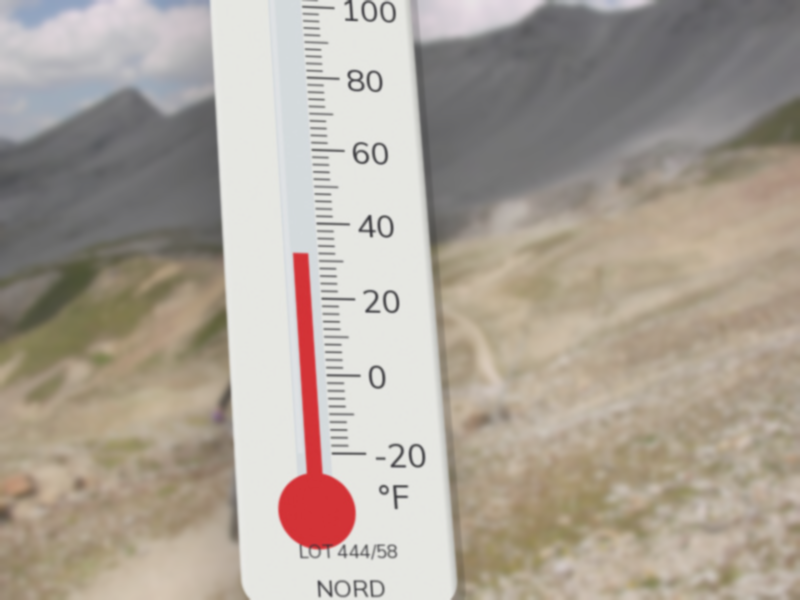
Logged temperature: 32 °F
